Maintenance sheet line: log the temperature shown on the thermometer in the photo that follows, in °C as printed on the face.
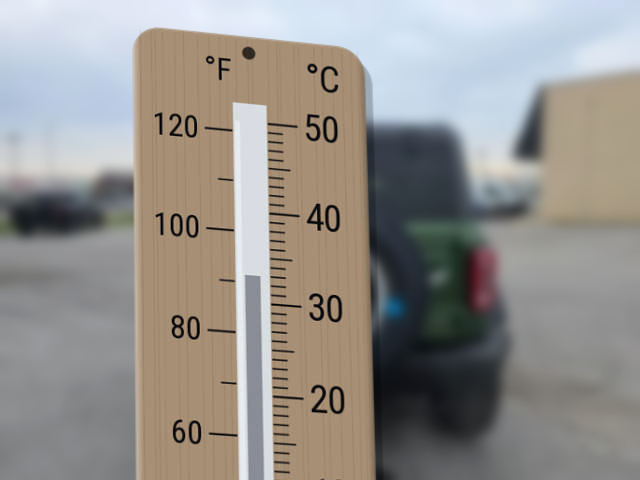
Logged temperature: 33 °C
